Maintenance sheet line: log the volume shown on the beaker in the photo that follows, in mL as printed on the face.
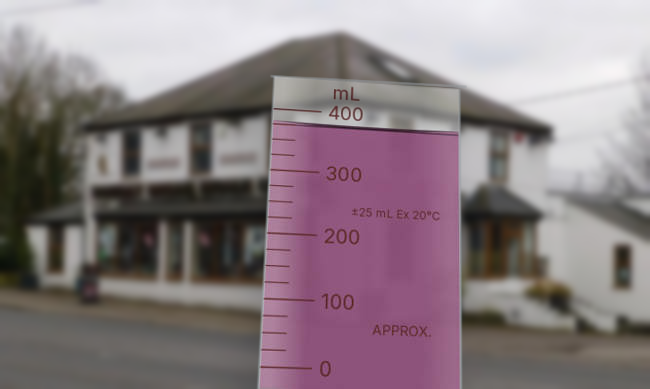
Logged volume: 375 mL
